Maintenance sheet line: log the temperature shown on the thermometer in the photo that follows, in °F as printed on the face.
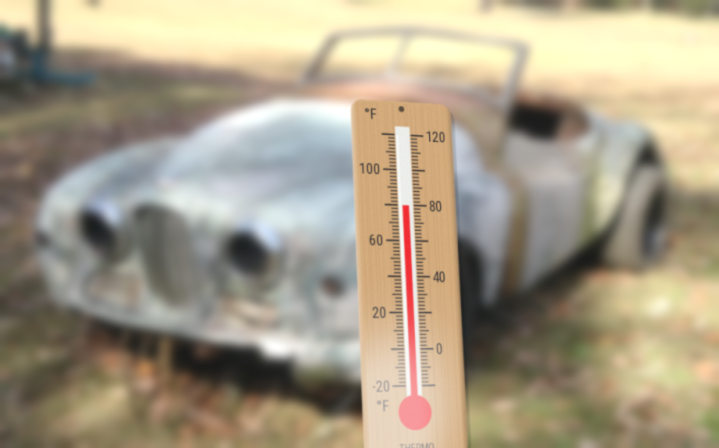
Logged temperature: 80 °F
